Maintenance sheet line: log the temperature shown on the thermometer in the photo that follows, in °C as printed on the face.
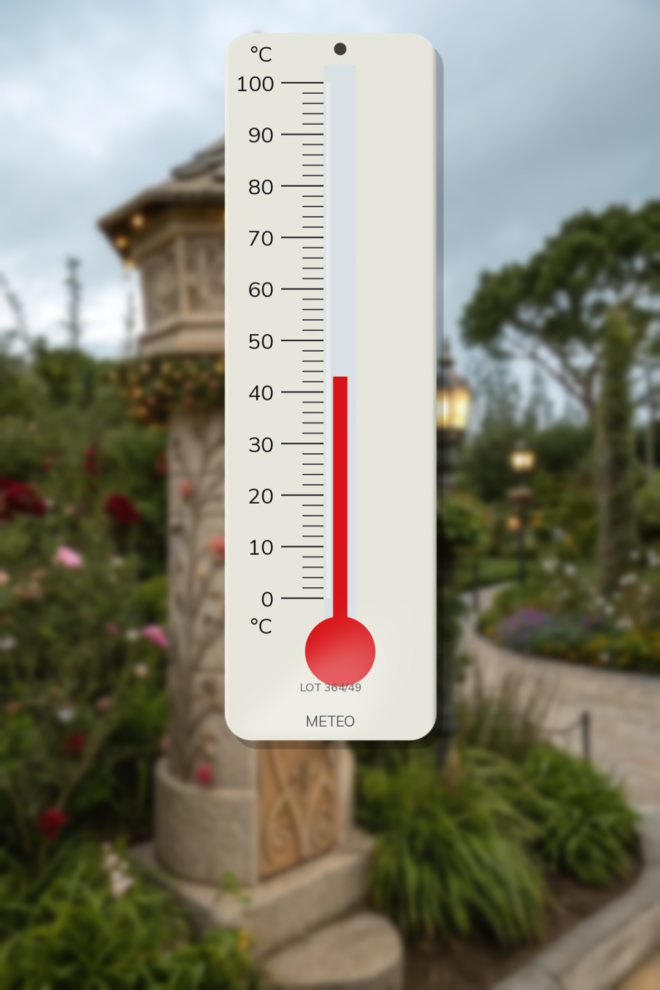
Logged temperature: 43 °C
